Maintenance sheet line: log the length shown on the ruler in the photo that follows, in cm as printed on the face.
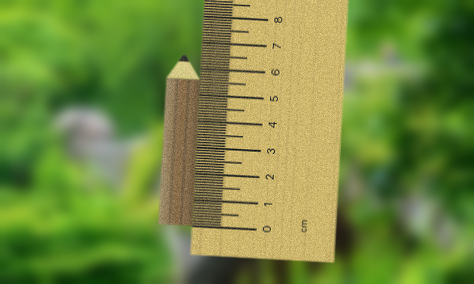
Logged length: 6.5 cm
